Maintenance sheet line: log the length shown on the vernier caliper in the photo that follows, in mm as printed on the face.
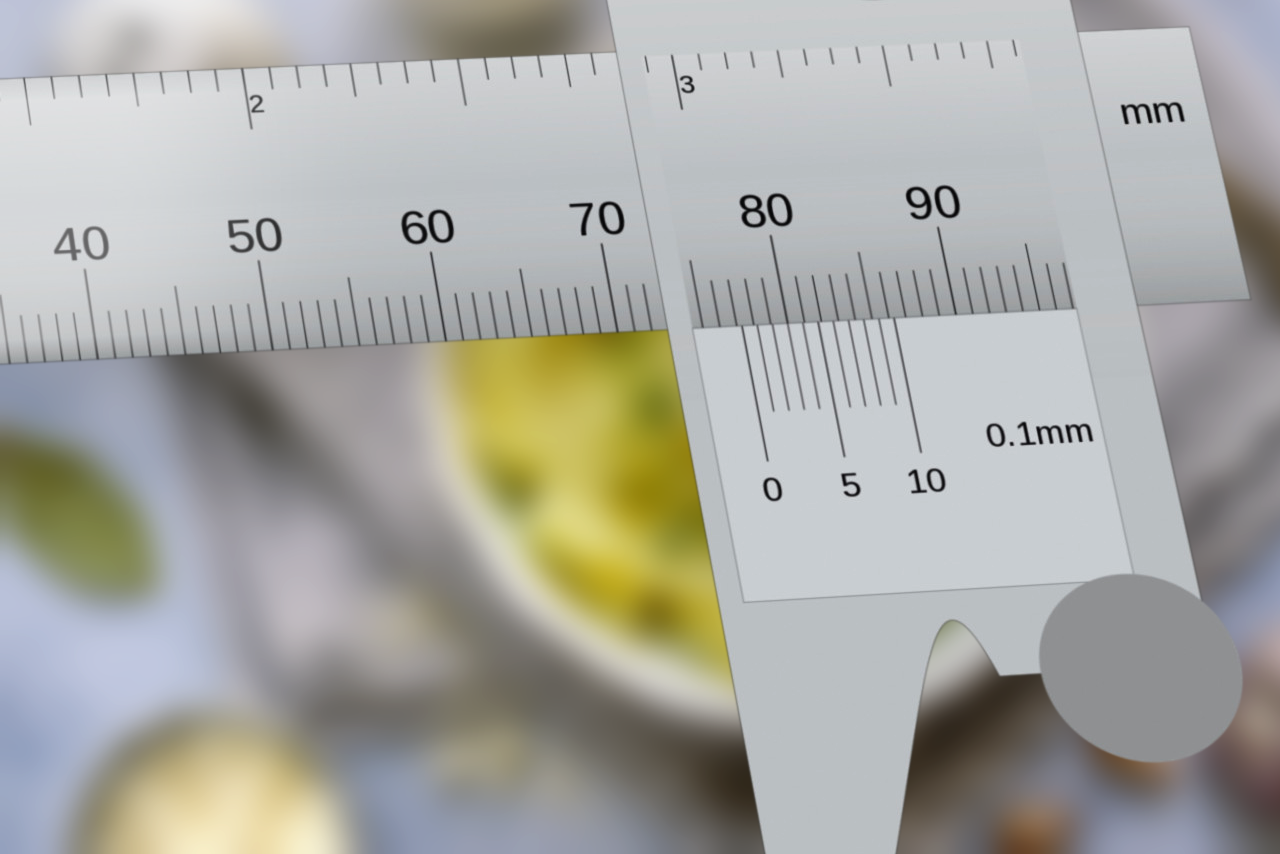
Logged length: 77.3 mm
